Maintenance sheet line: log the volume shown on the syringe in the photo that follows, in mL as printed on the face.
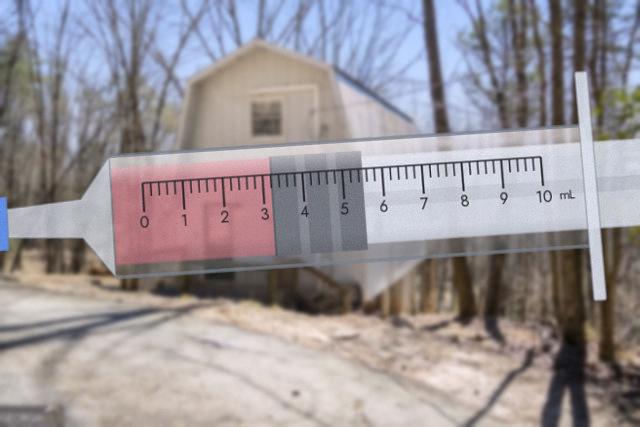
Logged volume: 3.2 mL
